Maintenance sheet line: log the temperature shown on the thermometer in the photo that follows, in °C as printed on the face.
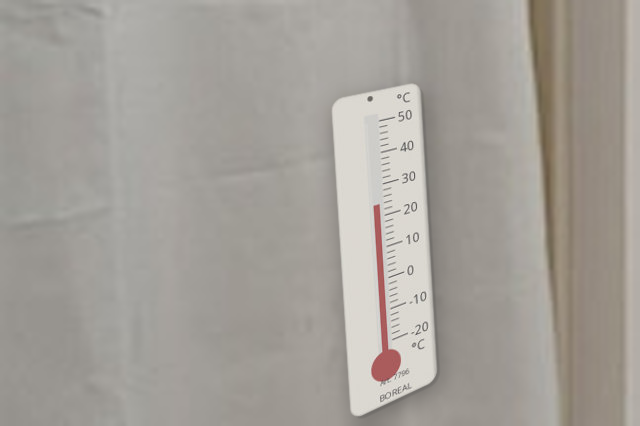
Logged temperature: 24 °C
